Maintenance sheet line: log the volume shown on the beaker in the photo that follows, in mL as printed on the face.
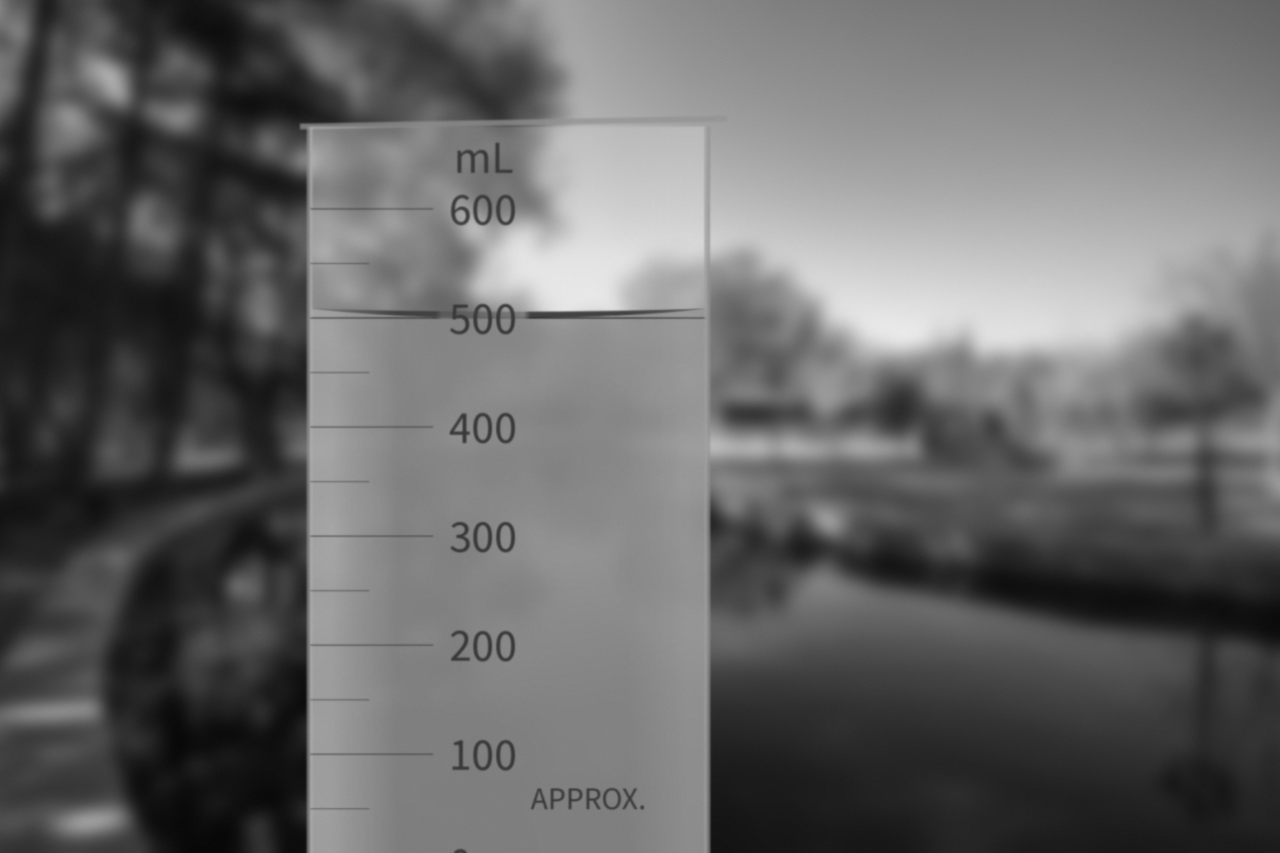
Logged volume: 500 mL
